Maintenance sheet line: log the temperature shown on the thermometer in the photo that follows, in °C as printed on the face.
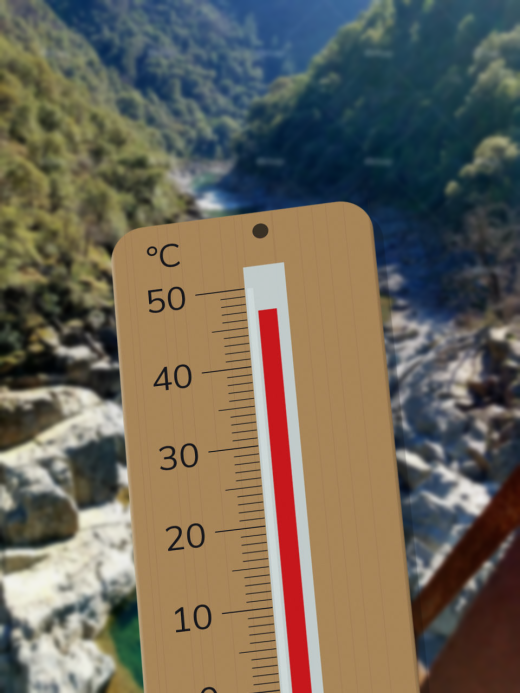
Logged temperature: 47 °C
